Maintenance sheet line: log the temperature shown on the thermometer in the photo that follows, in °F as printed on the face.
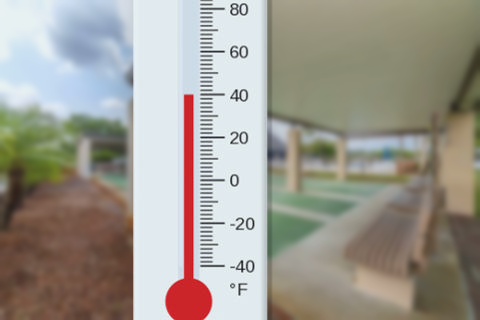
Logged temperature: 40 °F
